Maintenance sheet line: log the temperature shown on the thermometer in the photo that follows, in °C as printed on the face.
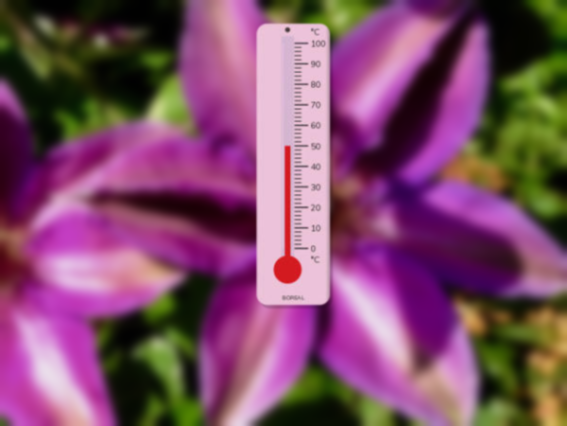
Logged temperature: 50 °C
